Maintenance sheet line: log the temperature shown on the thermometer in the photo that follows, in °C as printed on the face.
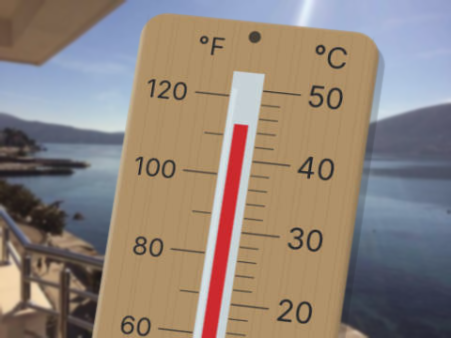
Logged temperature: 45 °C
